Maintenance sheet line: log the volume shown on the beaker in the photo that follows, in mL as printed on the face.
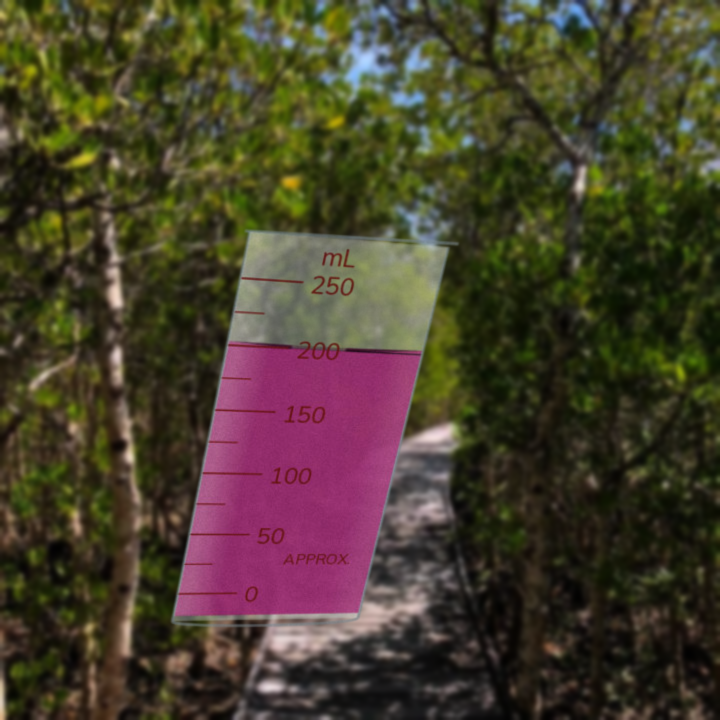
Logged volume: 200 mL
